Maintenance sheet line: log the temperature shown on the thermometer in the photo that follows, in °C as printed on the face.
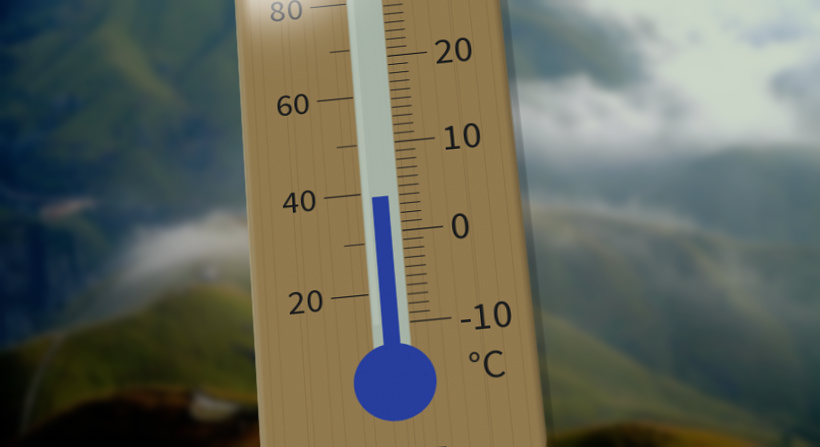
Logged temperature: 4 °C
